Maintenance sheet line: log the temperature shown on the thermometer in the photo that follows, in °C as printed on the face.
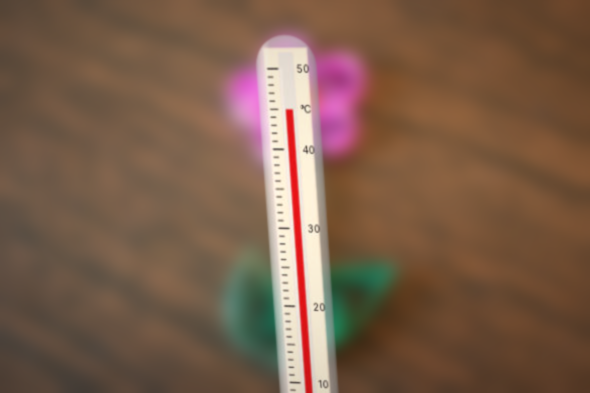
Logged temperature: 45 °C
